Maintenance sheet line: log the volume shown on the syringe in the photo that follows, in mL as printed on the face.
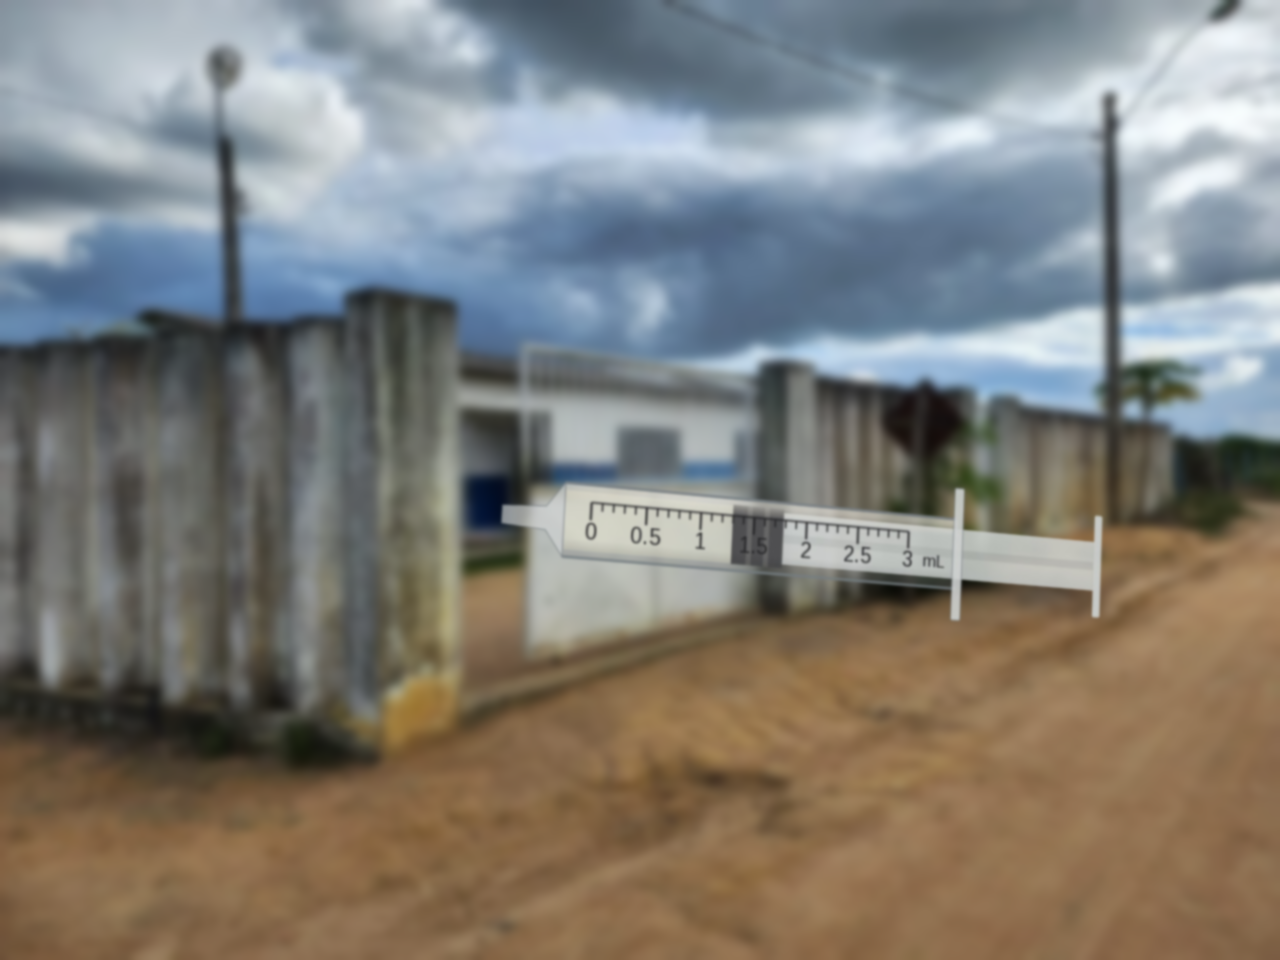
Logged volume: 1.3 mL
